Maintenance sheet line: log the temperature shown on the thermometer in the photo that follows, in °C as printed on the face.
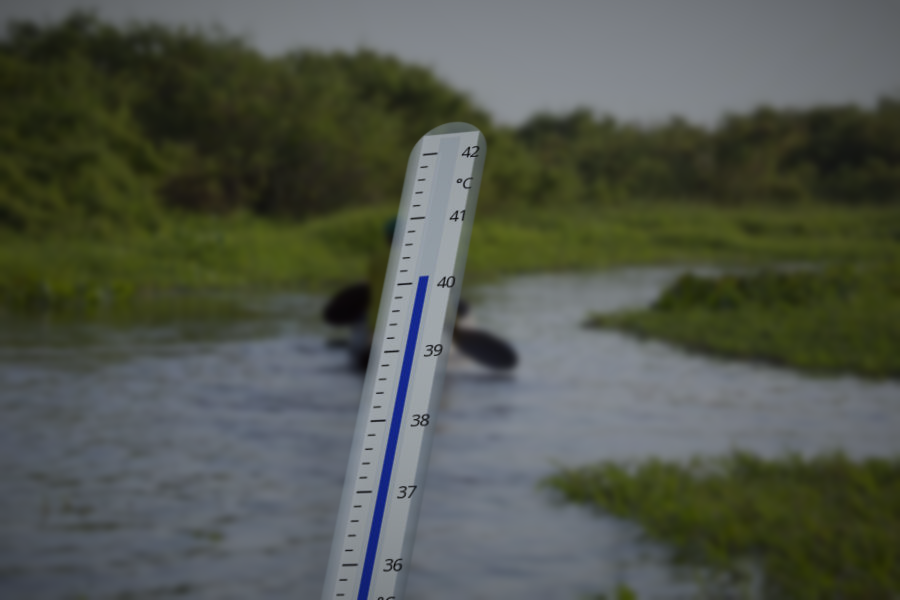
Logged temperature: 40.1 °C
